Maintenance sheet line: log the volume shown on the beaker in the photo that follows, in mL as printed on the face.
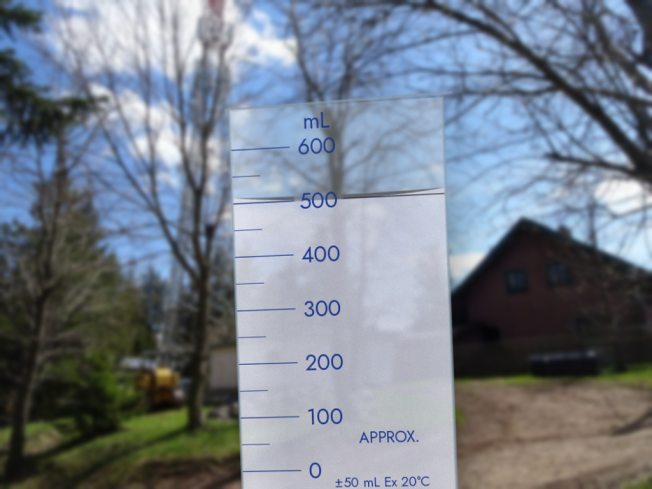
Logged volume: 500 mL
